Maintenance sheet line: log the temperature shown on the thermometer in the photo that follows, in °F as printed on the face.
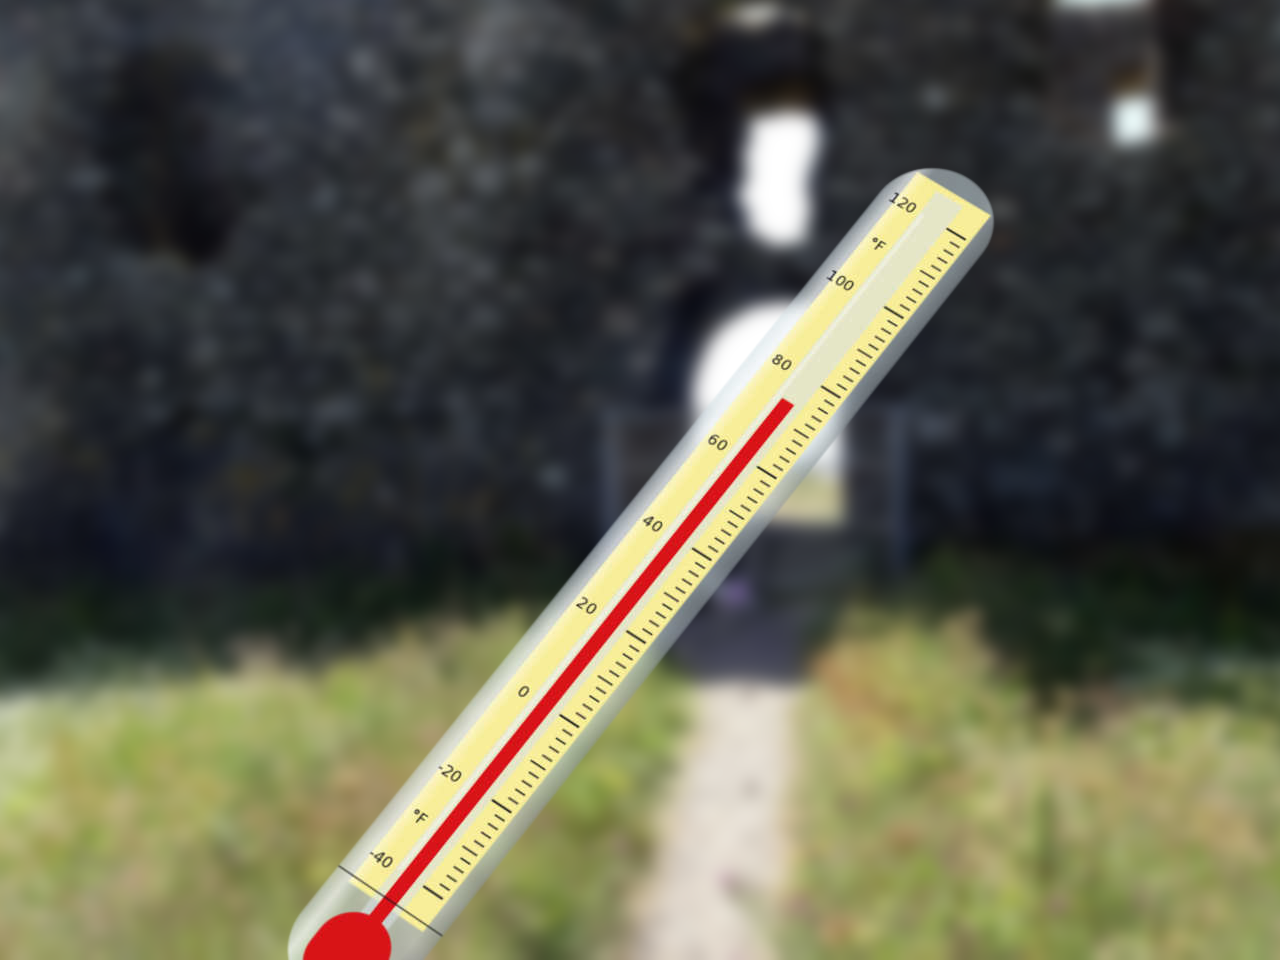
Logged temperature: 74 °F
